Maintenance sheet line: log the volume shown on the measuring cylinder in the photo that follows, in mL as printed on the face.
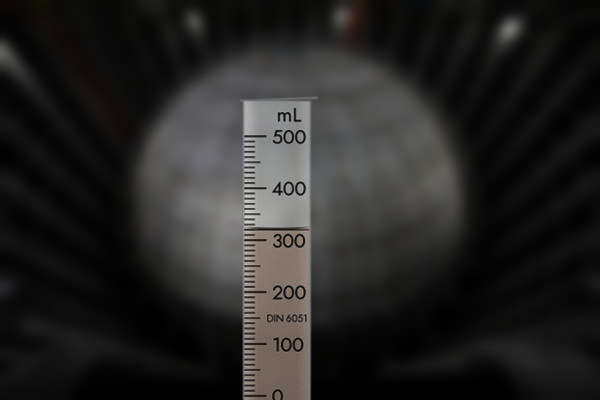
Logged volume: 320 mL
